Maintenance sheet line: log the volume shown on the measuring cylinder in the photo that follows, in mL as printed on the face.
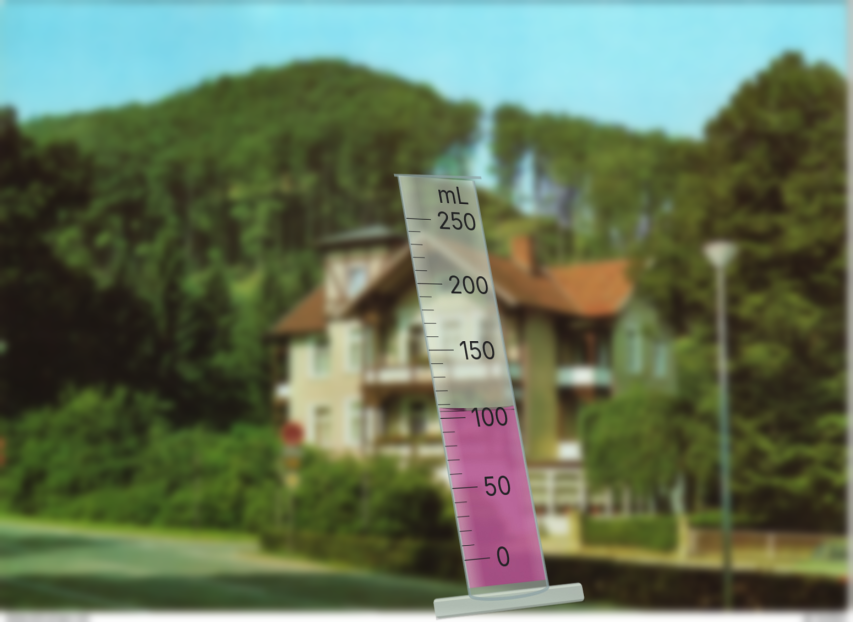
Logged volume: 105 mL
